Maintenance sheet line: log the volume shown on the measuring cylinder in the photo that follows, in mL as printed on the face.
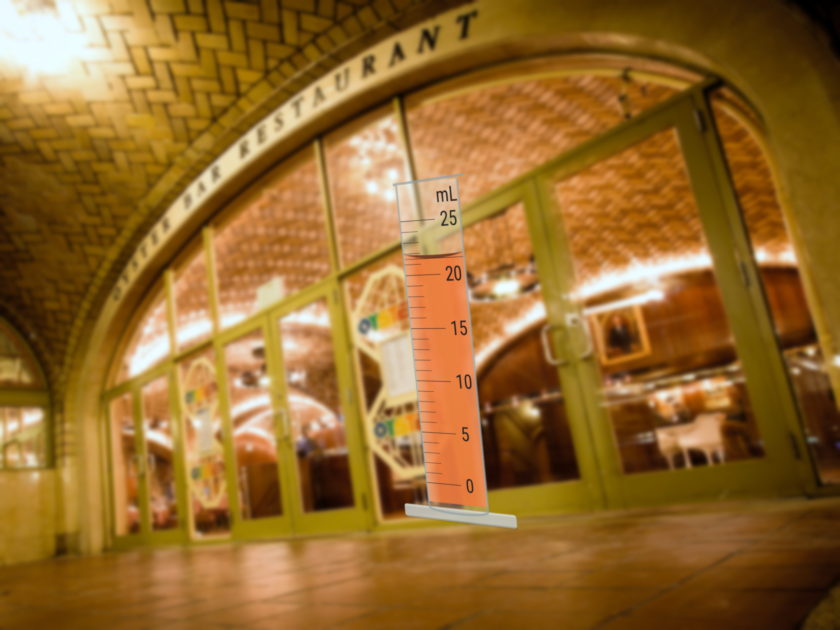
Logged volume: 21.5 mL
